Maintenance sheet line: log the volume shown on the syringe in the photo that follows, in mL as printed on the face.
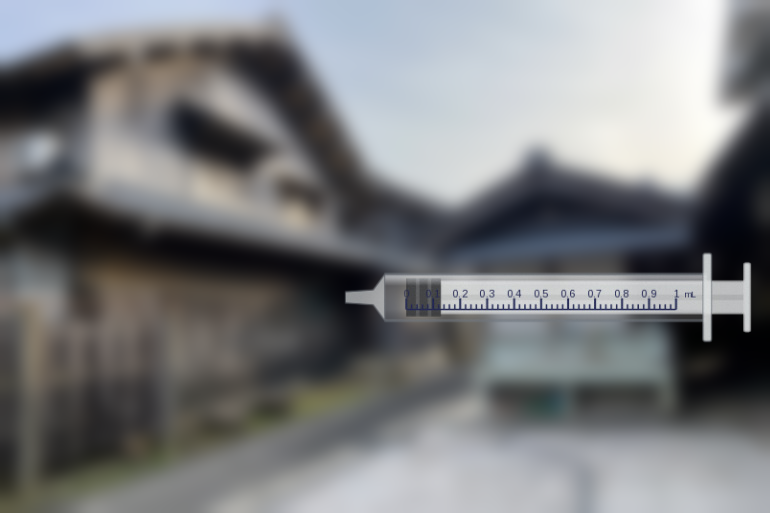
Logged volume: 0 mL
